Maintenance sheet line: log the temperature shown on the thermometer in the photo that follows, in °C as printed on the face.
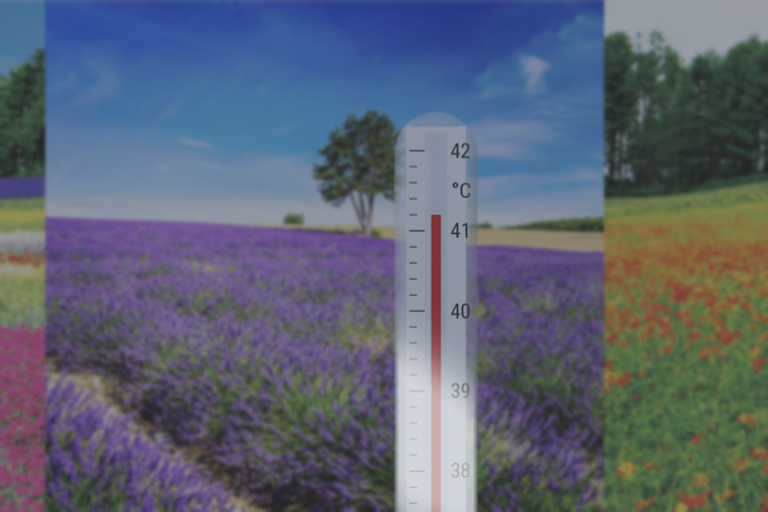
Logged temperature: 41.2 °C
